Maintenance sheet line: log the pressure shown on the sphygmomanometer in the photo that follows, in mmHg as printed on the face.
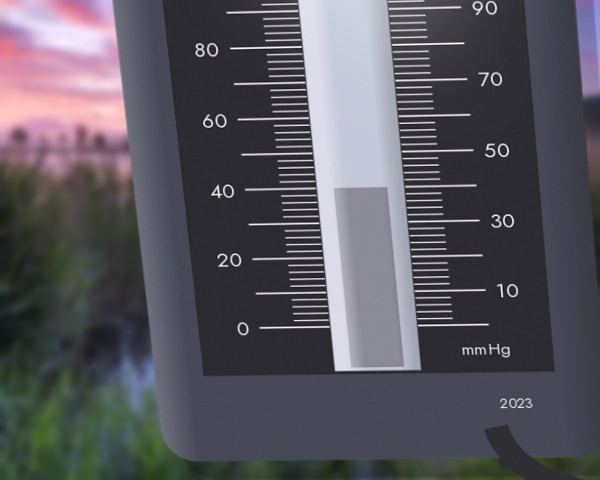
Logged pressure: 40 mmHg
